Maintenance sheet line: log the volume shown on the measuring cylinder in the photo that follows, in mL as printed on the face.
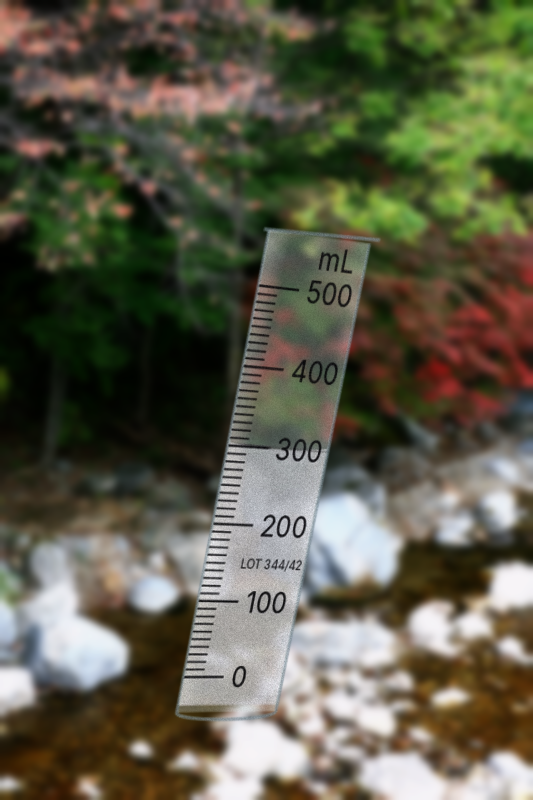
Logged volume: 300 mL
